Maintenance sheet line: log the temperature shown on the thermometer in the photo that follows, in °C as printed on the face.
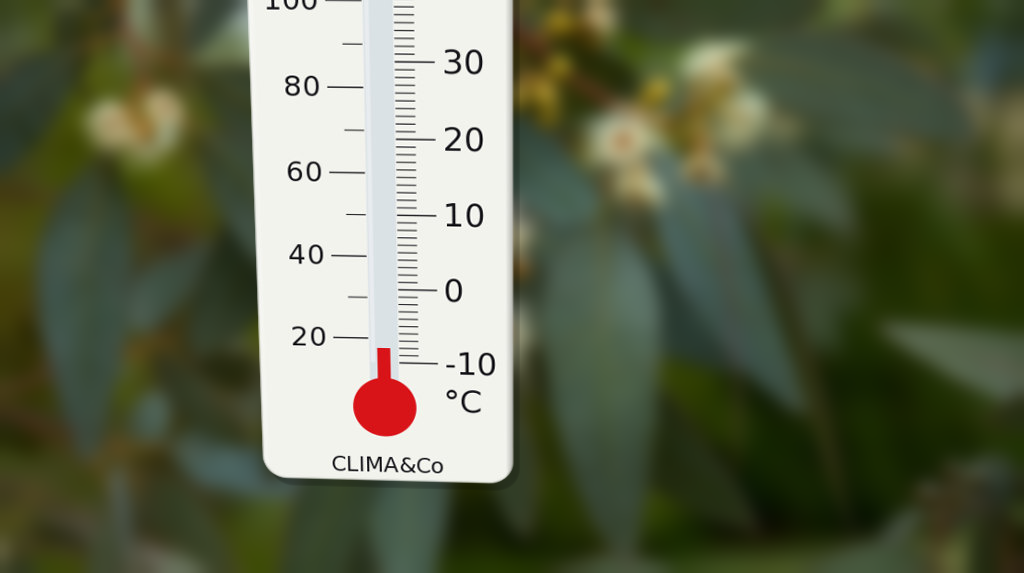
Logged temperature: -8 °C
